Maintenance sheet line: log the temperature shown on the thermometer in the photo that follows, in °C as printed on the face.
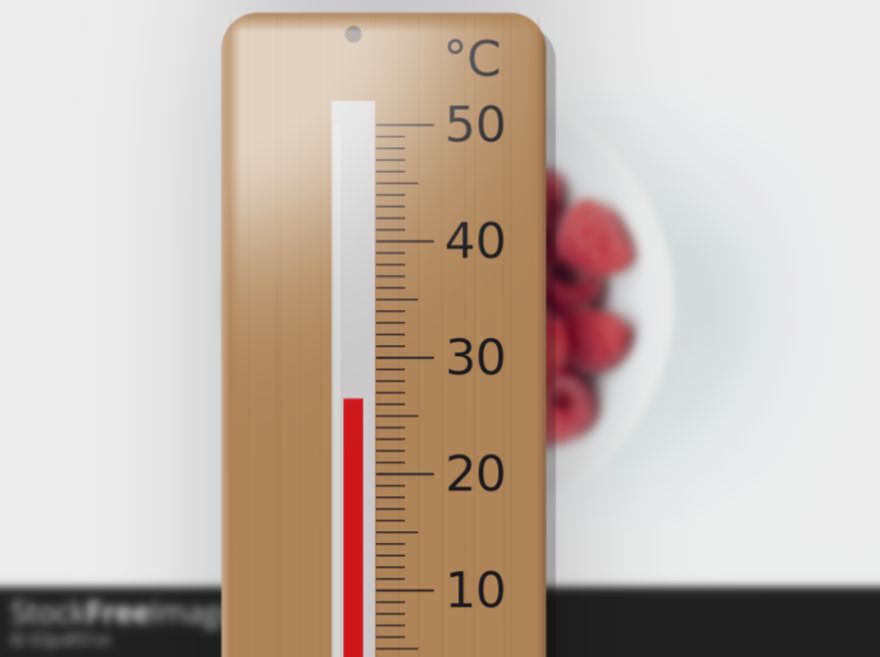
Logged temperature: 26.5 °C
